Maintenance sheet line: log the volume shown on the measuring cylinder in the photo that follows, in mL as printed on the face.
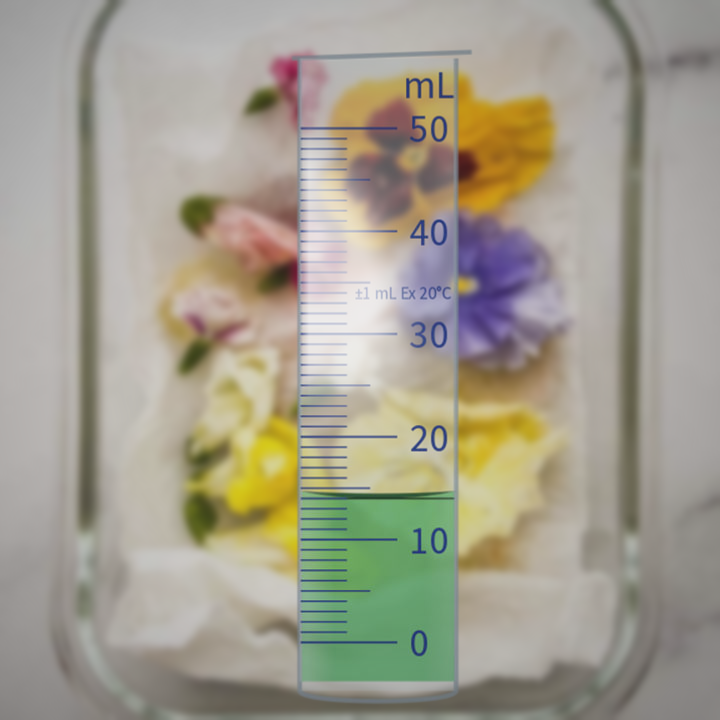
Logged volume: 14 mL
